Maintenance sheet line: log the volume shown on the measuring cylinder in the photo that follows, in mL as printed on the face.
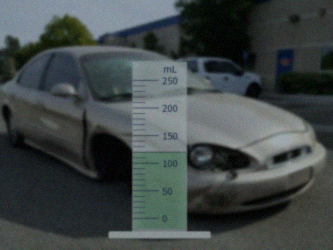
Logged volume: 120 mL
